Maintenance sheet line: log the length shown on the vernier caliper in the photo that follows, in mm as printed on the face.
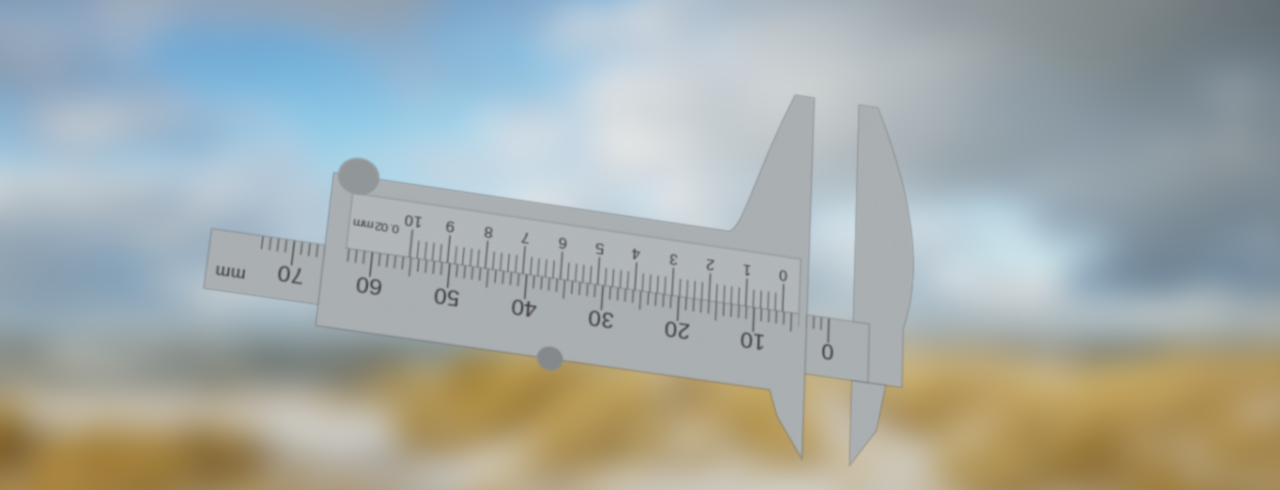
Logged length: 6.2 mm
